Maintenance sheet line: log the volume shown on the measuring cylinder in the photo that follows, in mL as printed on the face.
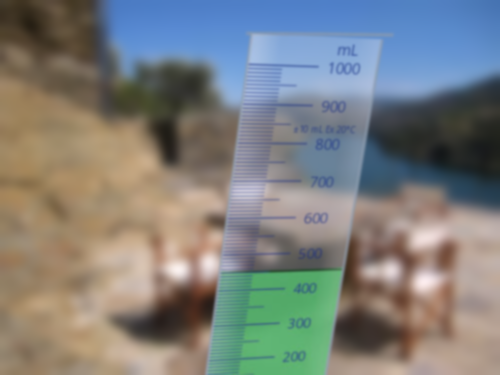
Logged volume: 450 mL
